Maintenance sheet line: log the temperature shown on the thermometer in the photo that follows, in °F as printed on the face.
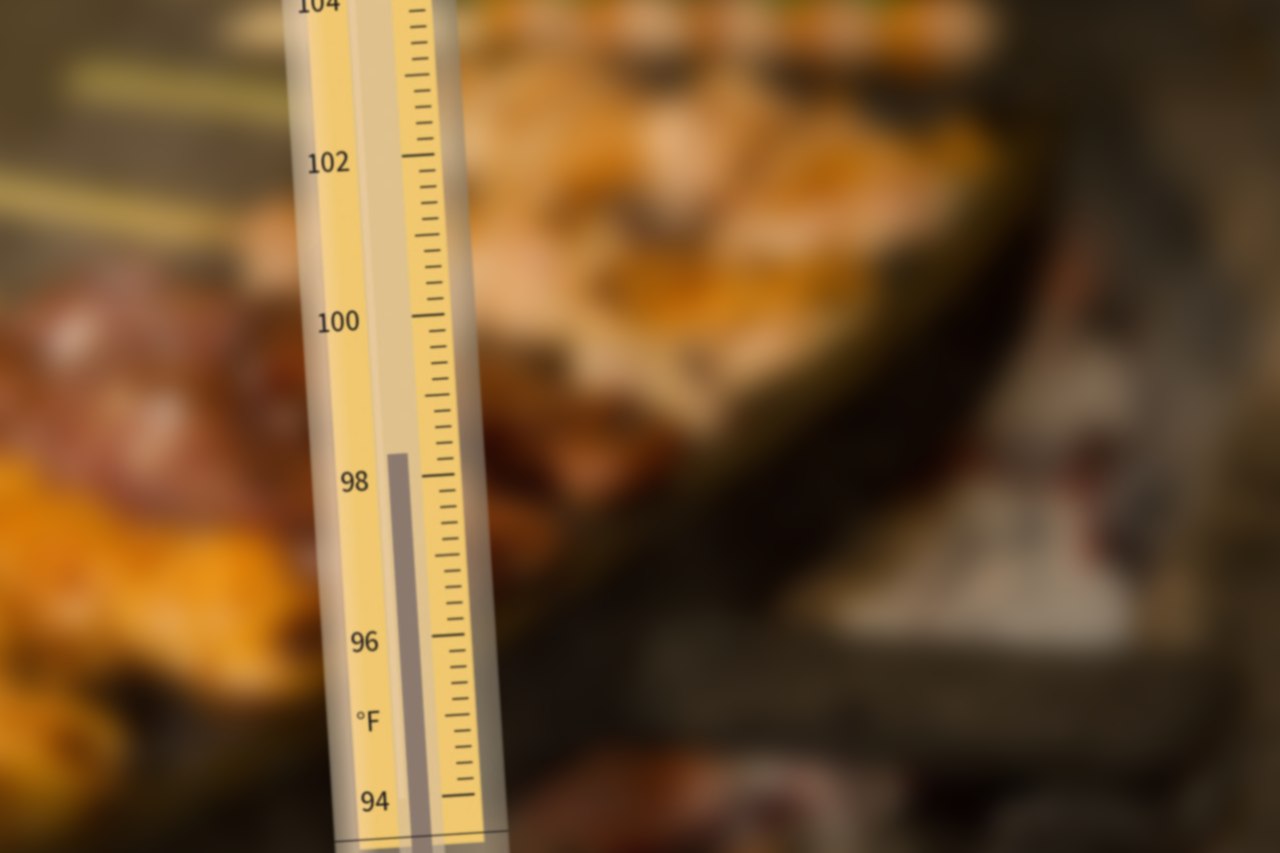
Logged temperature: 98.3 °F
